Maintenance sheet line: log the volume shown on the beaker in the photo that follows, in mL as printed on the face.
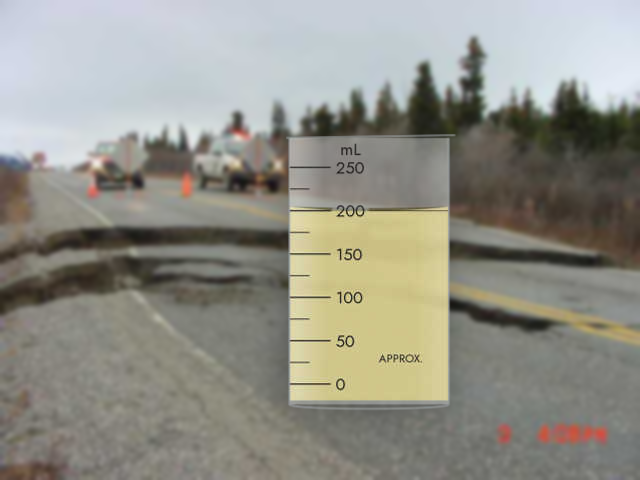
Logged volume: 200 mL
